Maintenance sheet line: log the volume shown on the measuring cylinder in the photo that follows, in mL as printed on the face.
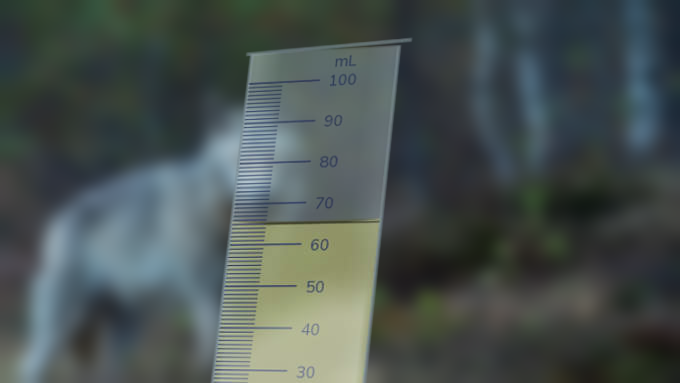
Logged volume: 65 mL
